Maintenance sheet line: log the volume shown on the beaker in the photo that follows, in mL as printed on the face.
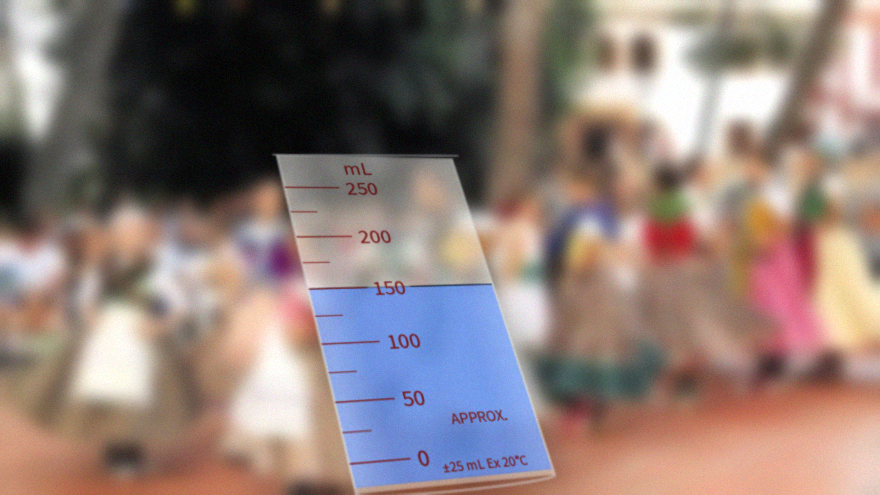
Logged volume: 150 mL
